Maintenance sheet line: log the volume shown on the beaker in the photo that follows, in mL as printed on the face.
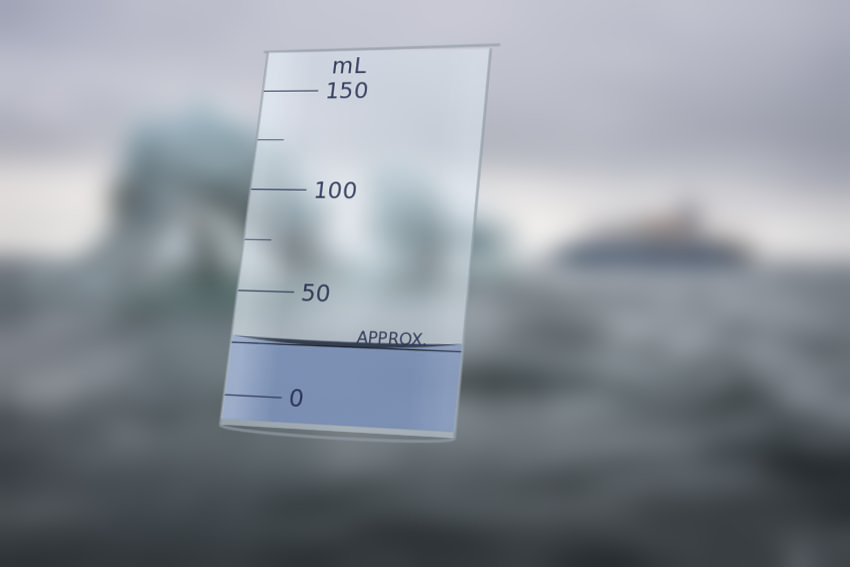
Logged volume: 25 mL
